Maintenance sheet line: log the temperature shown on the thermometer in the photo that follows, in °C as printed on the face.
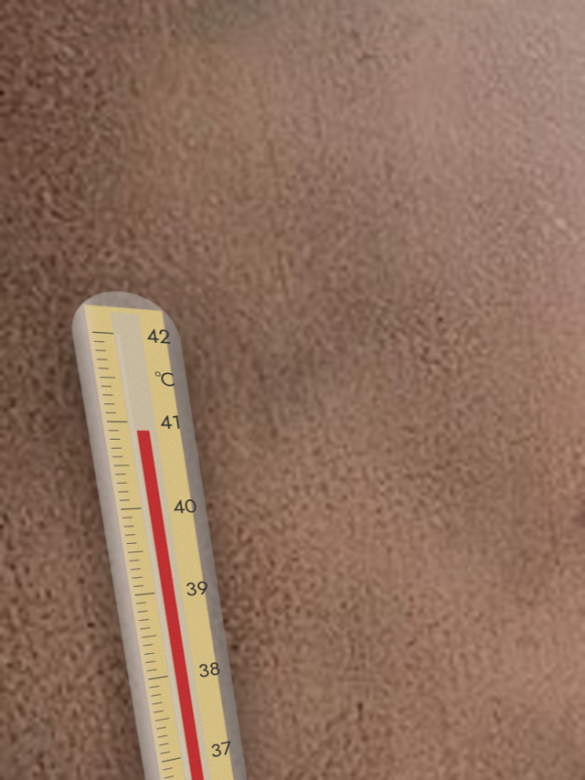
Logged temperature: 40.9 °C
